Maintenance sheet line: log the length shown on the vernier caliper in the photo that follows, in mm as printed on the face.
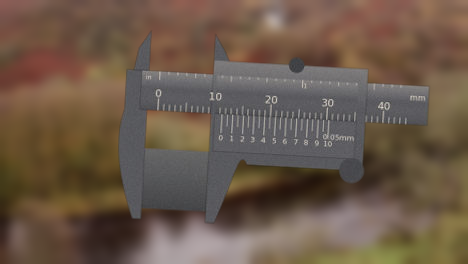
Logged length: 11.4 mm
